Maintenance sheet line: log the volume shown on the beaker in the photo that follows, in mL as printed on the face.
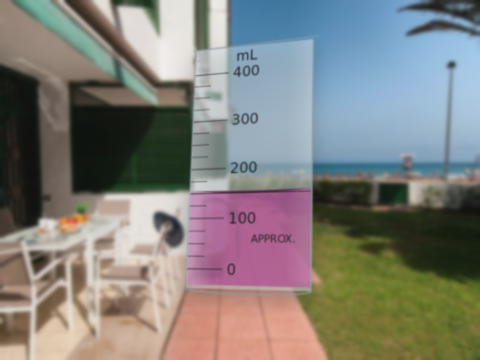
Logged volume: 150 mL
